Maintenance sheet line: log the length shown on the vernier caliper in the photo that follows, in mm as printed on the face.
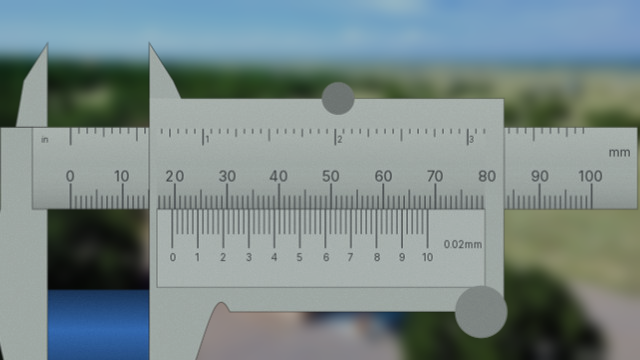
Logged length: 19.5 mm
